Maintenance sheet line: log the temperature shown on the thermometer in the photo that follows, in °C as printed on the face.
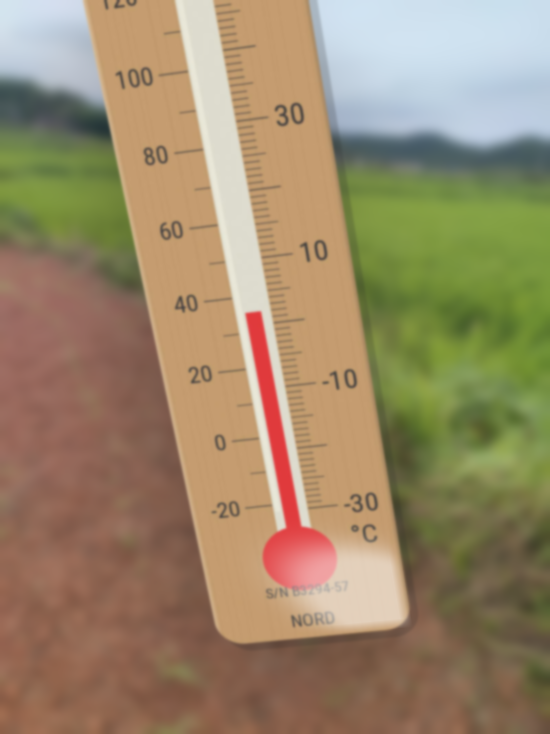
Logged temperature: 2 °C
